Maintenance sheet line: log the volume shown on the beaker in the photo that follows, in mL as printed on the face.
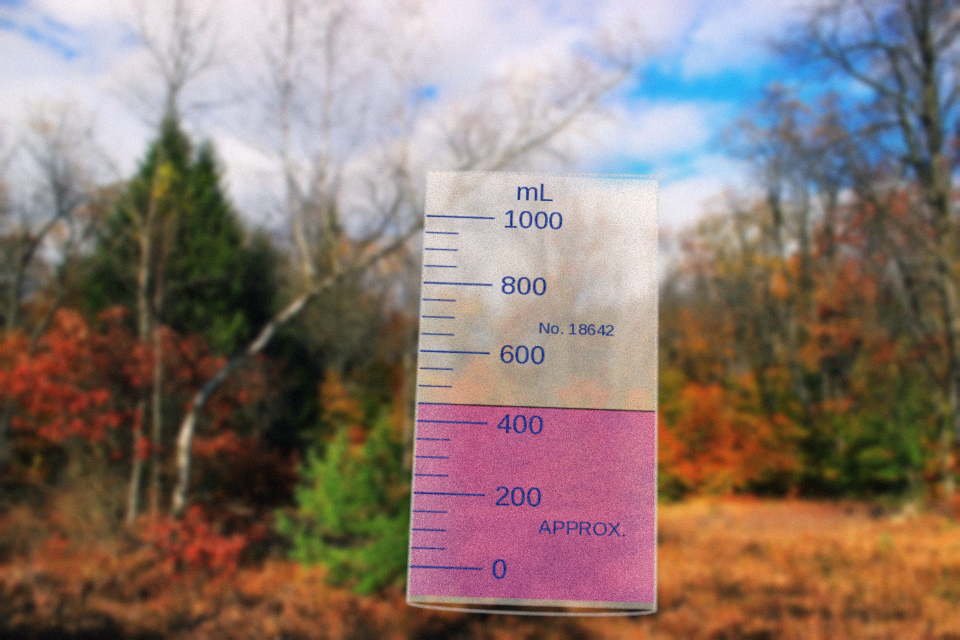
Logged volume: 450 mL
